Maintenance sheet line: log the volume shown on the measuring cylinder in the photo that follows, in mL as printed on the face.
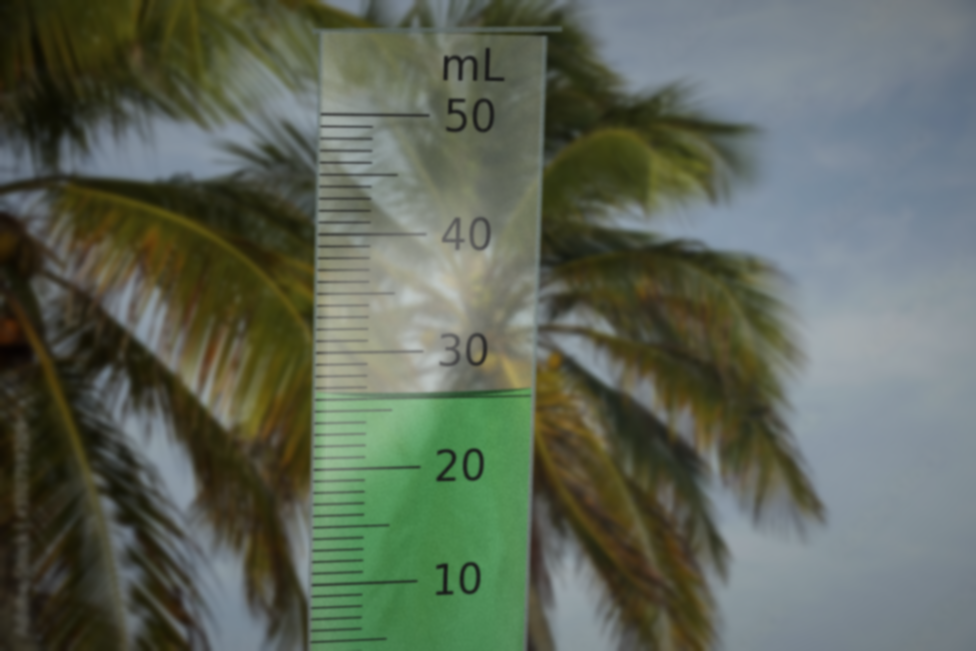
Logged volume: 26 mL
